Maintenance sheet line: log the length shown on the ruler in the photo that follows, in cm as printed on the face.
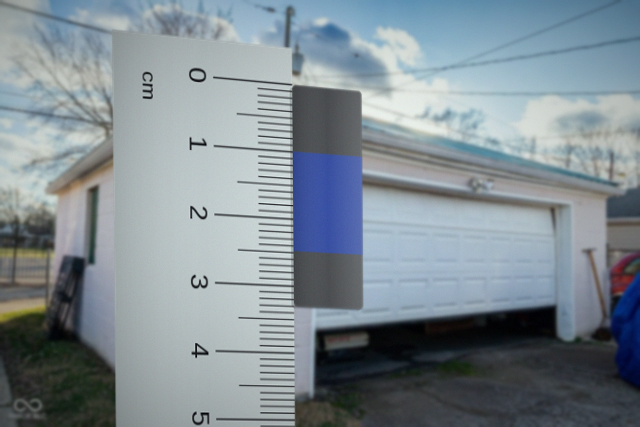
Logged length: 3.3 cm
